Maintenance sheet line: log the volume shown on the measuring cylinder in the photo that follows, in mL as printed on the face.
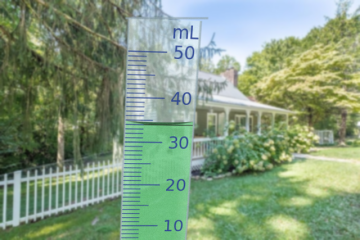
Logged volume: 34 mL
